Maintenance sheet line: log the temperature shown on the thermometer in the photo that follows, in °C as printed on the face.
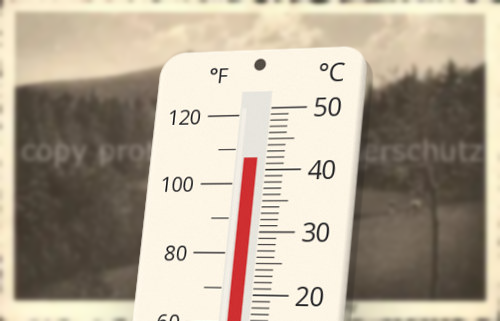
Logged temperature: 42 °C
